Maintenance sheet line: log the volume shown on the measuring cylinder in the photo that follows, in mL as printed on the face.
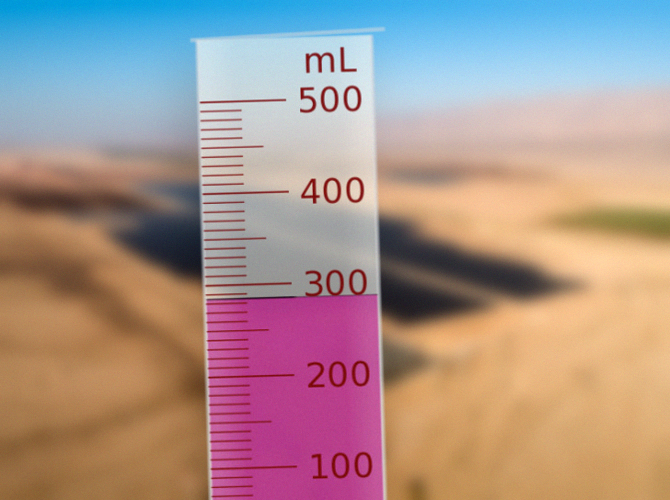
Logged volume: 285 mL
